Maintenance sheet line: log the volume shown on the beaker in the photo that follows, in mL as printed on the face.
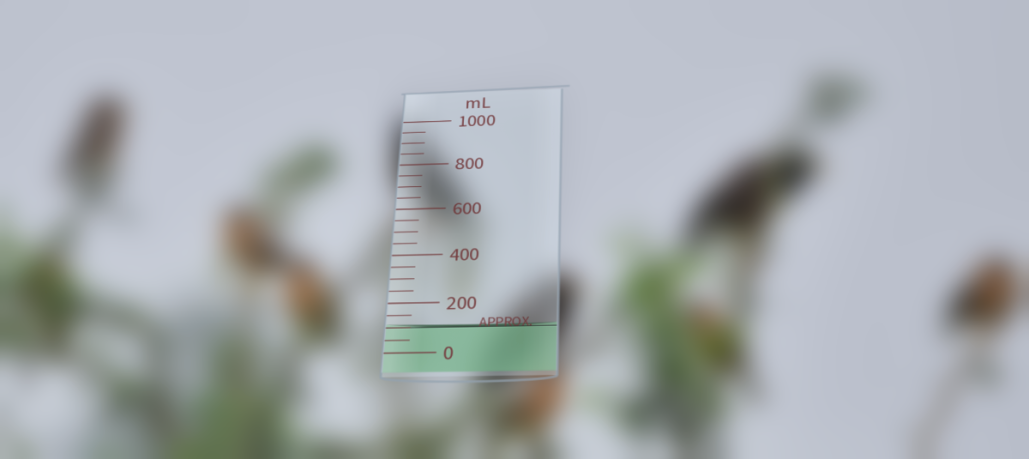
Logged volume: 100 mL
